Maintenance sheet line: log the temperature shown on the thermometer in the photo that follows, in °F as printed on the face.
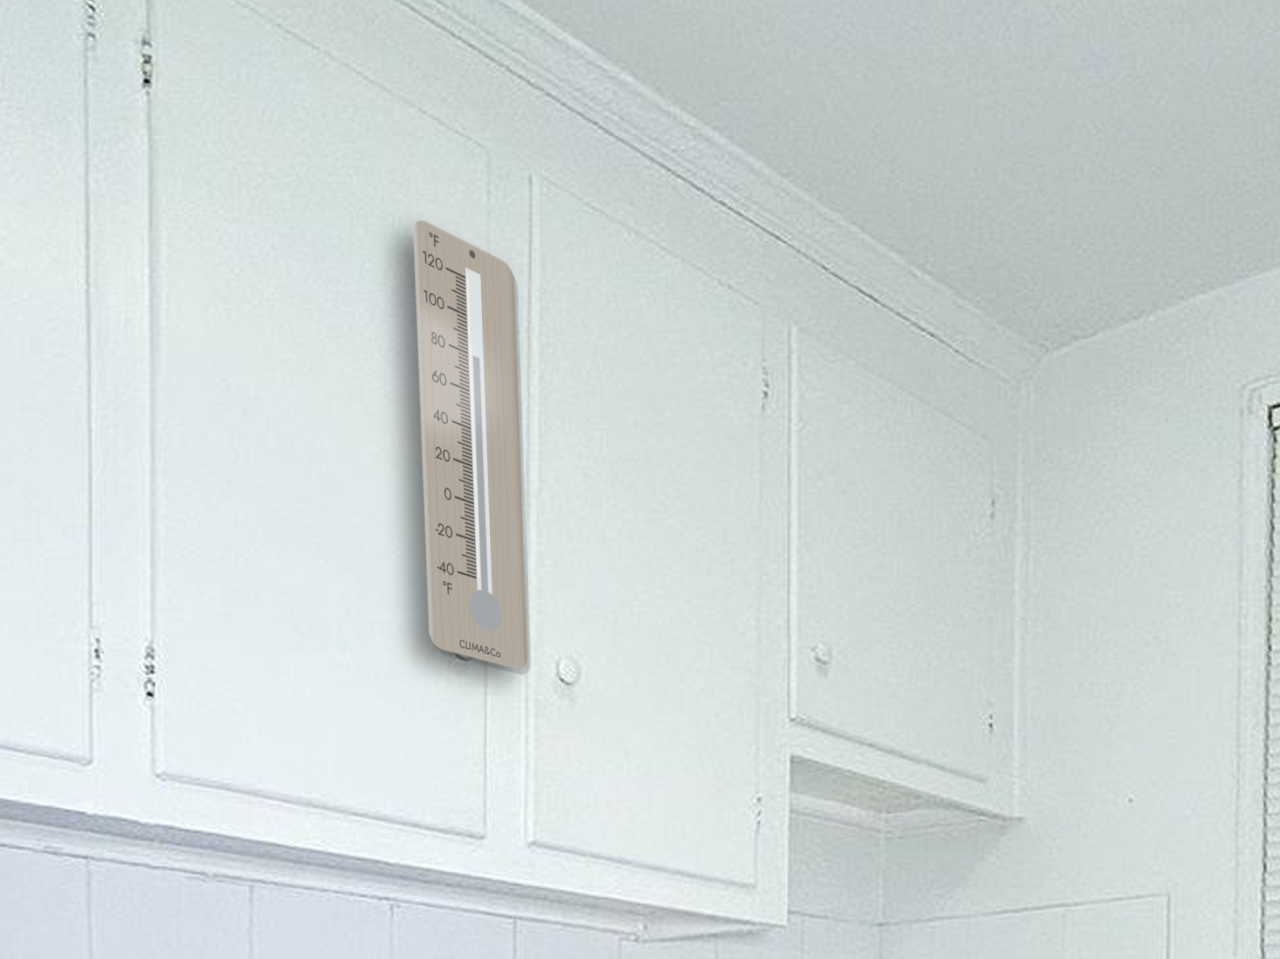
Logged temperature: 80 °F
